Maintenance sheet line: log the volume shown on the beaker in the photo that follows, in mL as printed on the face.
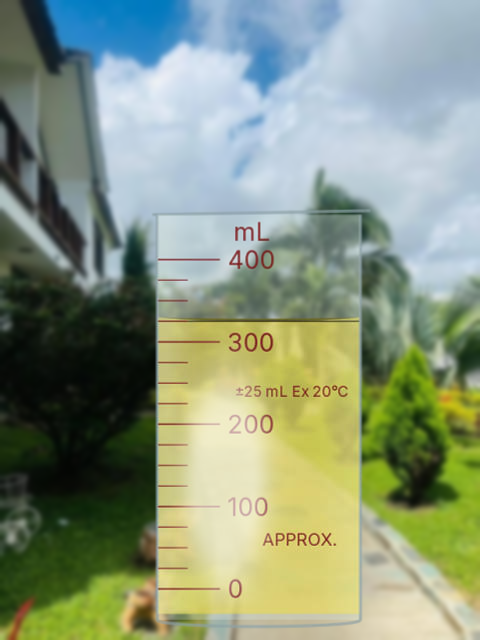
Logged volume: 325 mL
